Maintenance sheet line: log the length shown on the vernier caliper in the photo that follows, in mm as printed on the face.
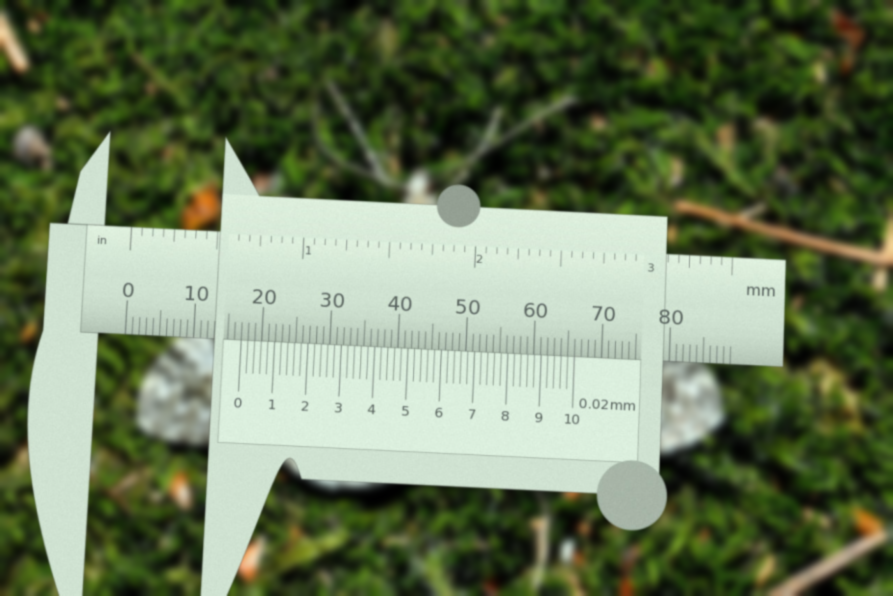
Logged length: 17.0 mm
